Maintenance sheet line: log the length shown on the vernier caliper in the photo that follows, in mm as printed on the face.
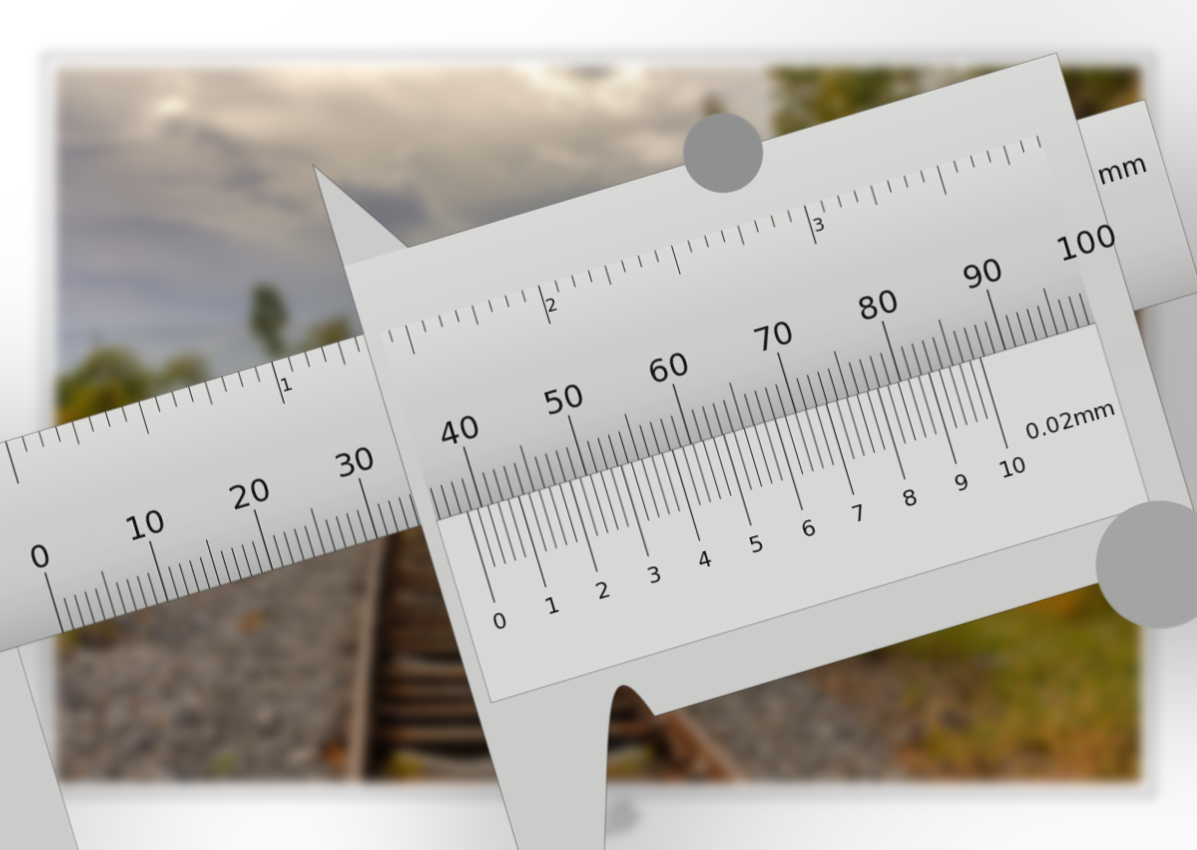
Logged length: 38.6 mm
